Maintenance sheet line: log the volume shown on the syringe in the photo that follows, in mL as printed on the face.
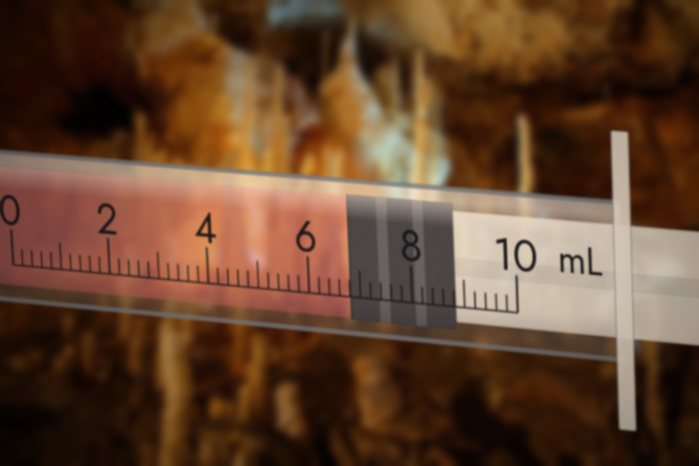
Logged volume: 6.8 mL
